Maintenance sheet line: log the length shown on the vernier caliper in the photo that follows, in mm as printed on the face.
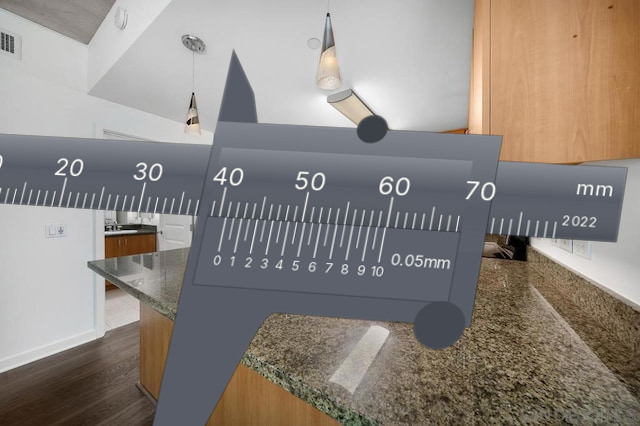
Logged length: 40.8 mm
